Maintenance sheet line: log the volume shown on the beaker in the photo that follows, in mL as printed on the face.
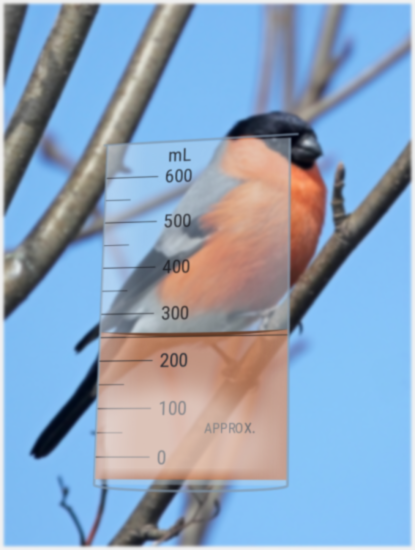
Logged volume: 250 mL
